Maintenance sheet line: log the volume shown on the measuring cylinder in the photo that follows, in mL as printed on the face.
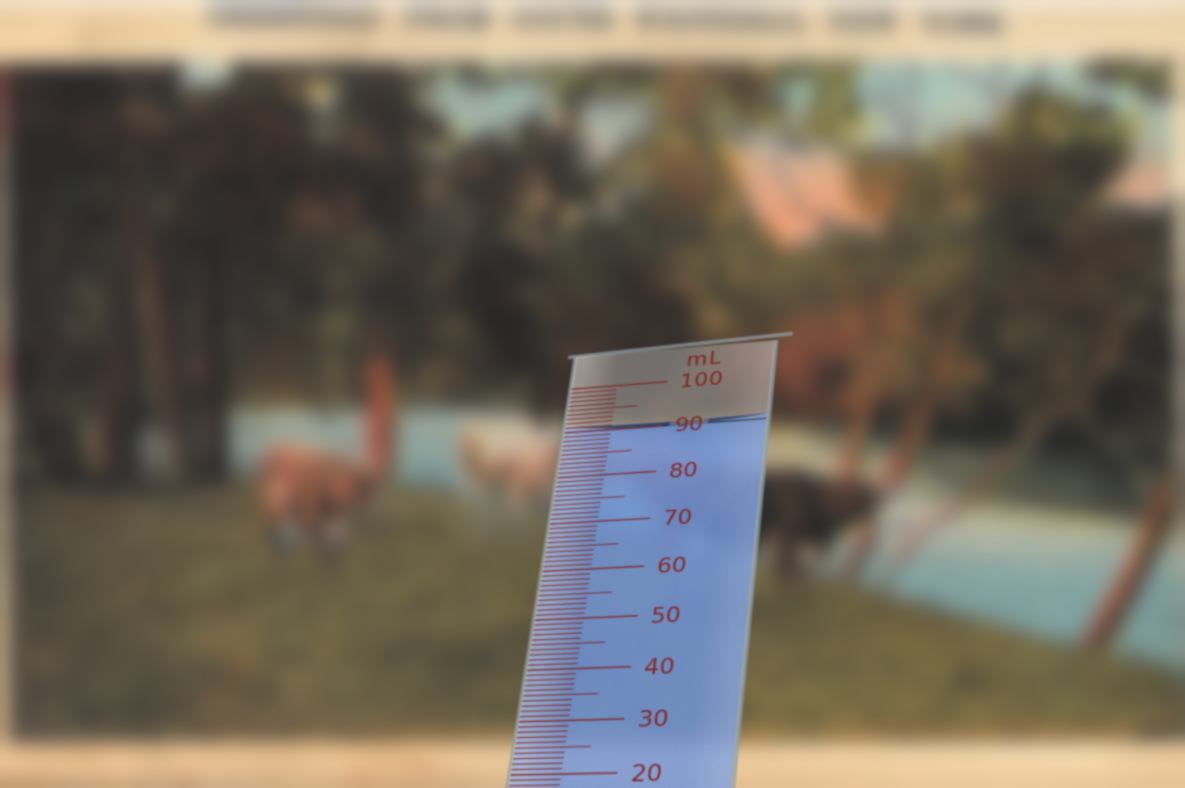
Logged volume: 90 mL
